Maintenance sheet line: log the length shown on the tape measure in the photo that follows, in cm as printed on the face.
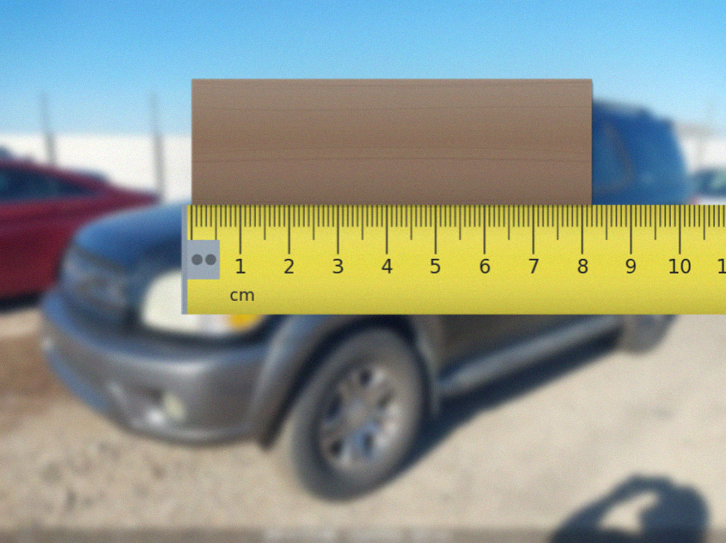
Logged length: 8.2 cm
